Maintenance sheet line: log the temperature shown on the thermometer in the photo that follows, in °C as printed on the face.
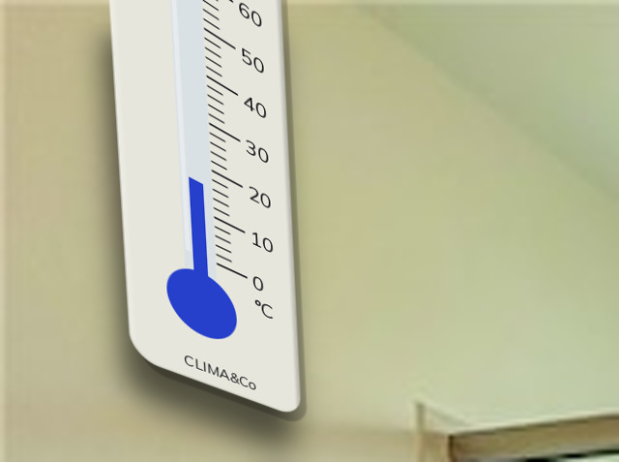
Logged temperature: 16 °C
